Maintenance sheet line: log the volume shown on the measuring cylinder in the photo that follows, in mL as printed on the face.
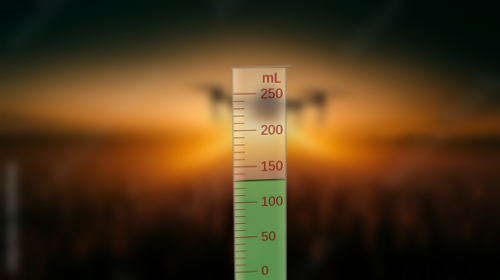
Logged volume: 130 mL
